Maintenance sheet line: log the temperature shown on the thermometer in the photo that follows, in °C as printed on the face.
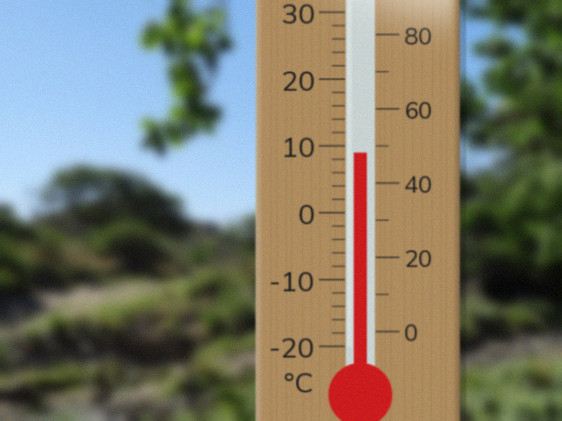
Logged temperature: 9 °C
